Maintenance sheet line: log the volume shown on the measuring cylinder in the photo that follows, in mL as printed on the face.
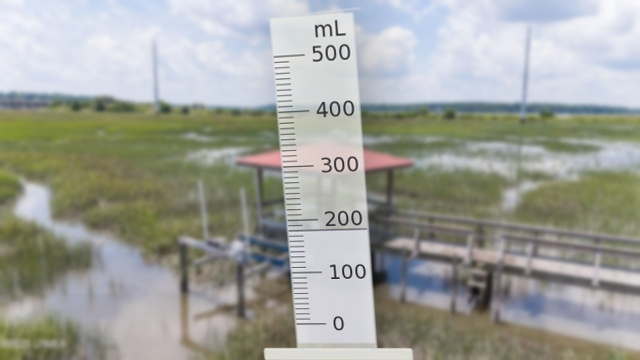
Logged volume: 180 mL
